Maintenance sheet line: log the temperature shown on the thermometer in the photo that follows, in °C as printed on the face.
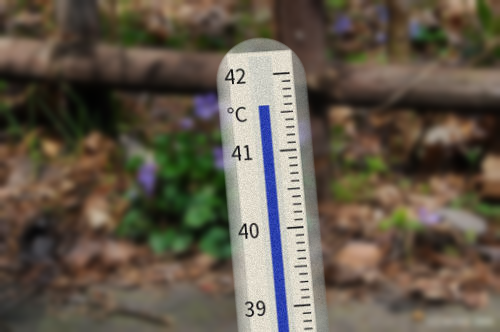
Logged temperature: 41.6 °C
